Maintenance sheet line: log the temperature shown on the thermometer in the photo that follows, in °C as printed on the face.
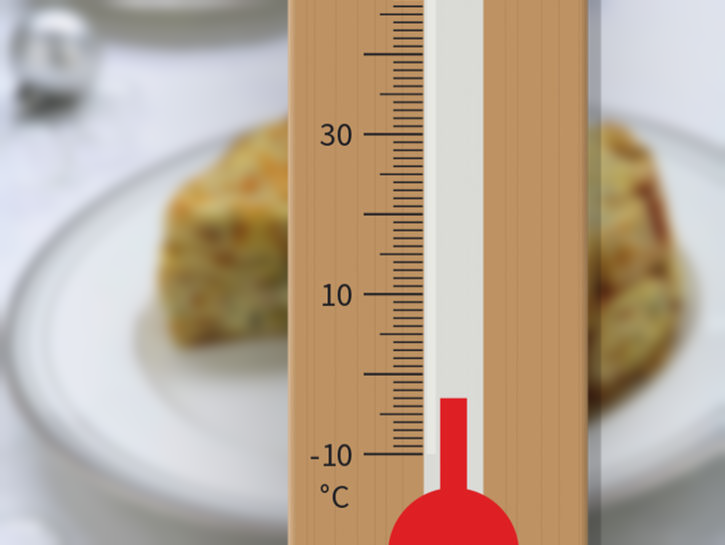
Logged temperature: -3 °C
